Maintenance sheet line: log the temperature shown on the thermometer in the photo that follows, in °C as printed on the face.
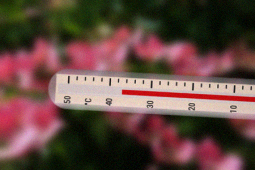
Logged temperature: 37 °C
